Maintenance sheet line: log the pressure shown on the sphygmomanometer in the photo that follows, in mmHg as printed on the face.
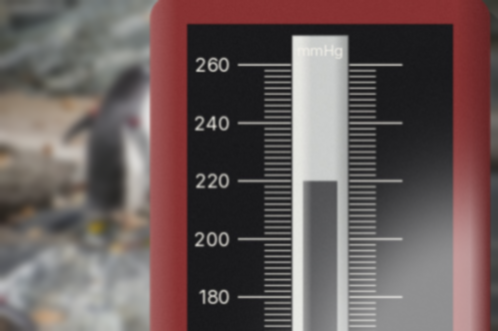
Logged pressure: 220 mmHg
